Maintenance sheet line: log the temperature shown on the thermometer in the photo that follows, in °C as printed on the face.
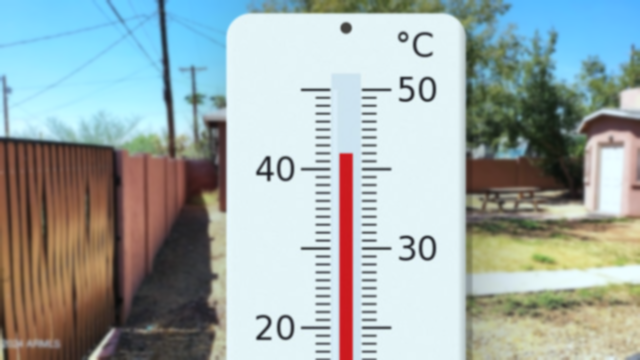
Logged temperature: 42 °C
